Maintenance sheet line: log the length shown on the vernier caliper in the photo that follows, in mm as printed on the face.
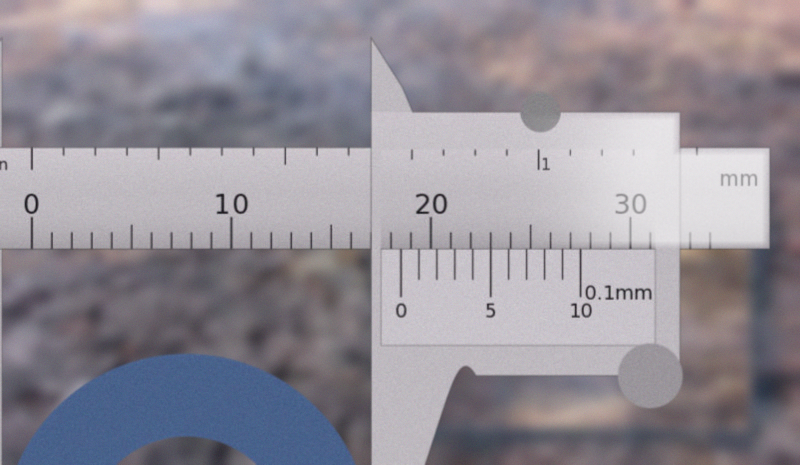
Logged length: 18.5 mm
